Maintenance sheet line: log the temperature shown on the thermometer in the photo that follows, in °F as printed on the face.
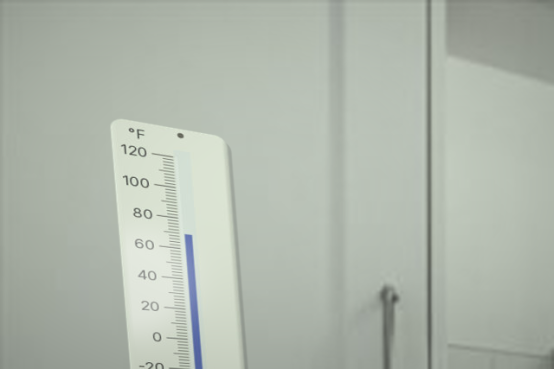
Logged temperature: 70 °F
